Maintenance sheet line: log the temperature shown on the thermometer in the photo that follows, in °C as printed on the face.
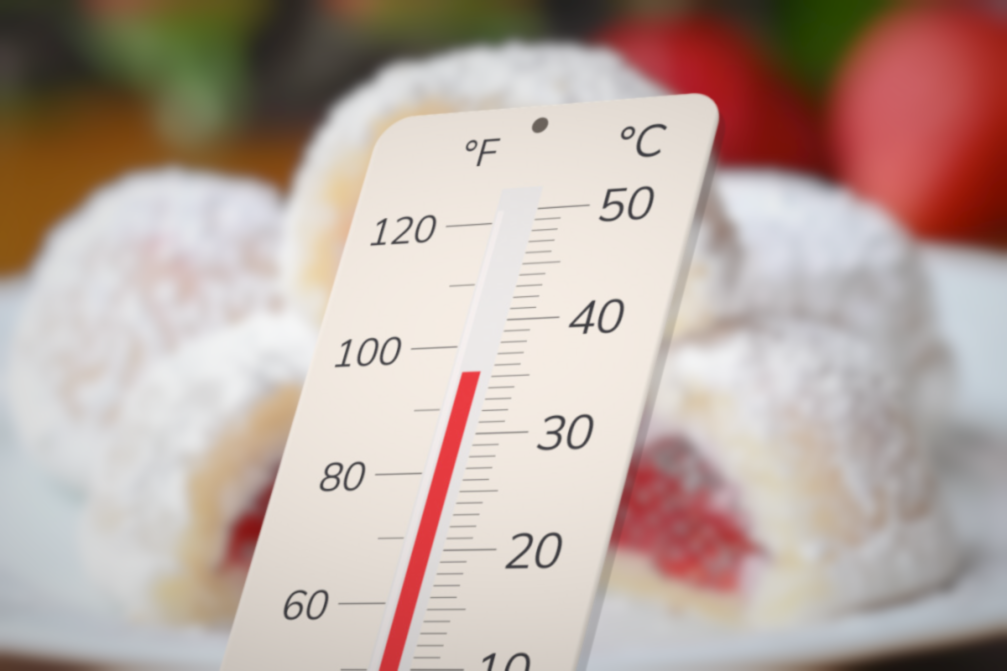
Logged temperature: 35.5 °C
